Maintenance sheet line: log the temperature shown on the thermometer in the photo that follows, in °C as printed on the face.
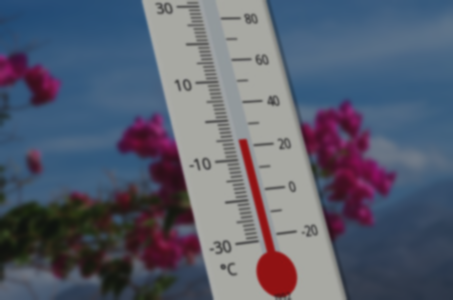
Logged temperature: -5 °C
